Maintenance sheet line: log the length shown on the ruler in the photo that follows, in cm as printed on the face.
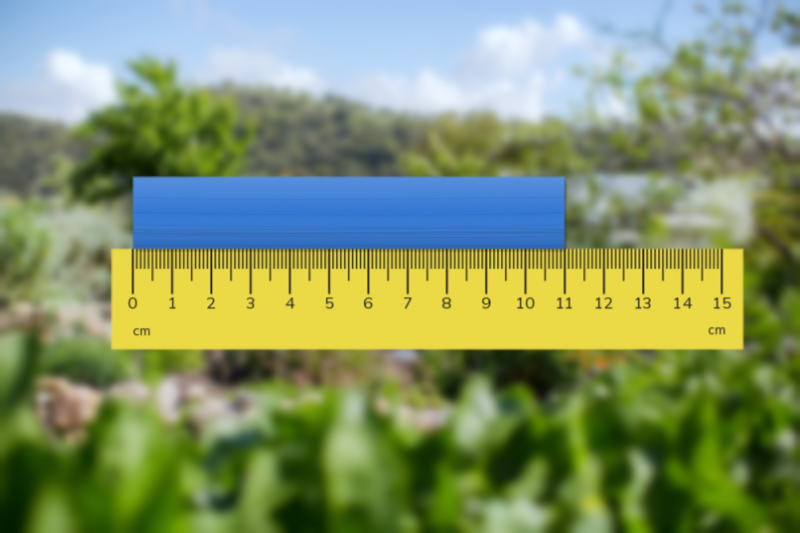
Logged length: 11 cm
